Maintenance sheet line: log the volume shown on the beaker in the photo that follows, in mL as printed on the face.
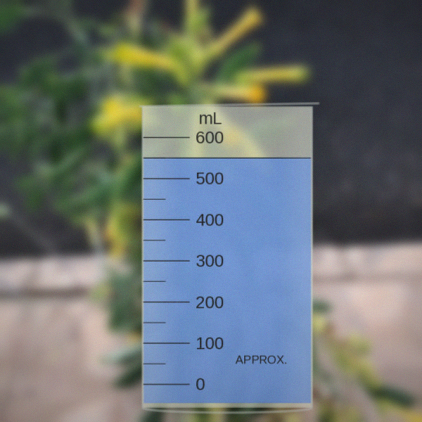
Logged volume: 550 mL
